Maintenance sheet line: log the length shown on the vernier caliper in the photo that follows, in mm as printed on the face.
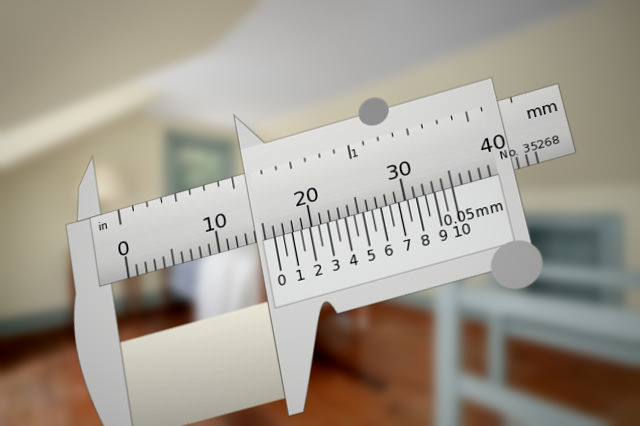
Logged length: 16.0 mm
